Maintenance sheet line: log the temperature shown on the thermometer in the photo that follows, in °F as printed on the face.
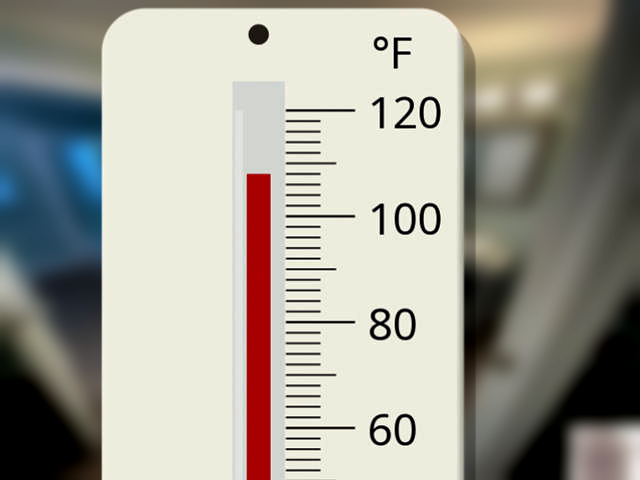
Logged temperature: 108 °F
